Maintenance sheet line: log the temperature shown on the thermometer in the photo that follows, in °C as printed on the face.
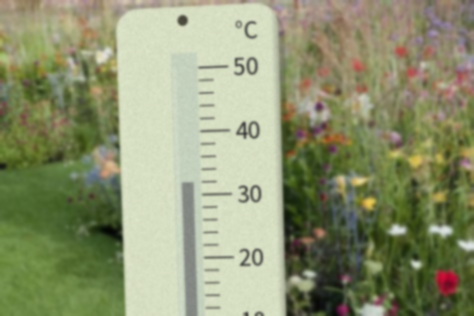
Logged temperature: 32 °C
